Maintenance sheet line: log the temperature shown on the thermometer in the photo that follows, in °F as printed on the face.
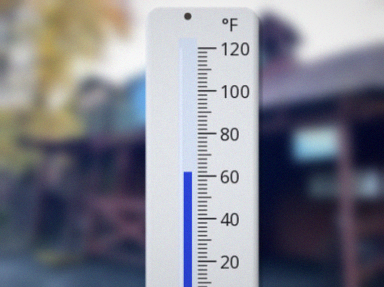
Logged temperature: 62 °F
